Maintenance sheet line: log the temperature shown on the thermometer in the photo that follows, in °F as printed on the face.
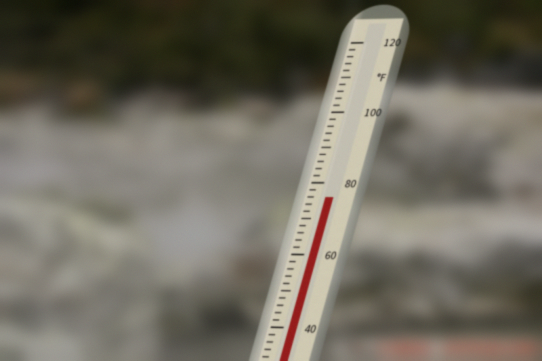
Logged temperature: 76 °F
